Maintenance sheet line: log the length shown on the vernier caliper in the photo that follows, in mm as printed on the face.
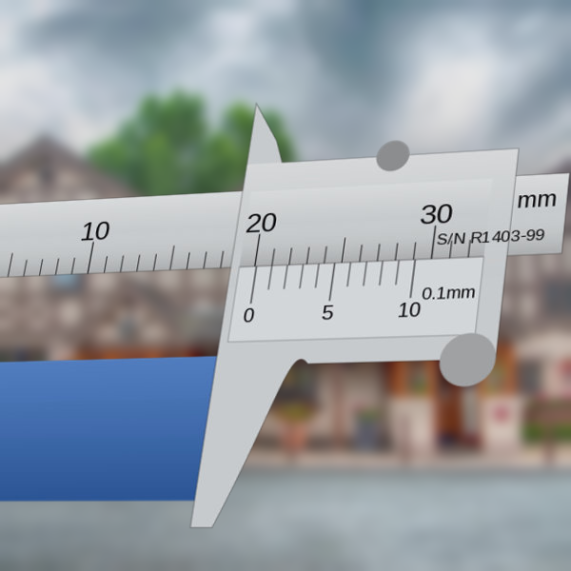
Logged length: 20.1 mm
